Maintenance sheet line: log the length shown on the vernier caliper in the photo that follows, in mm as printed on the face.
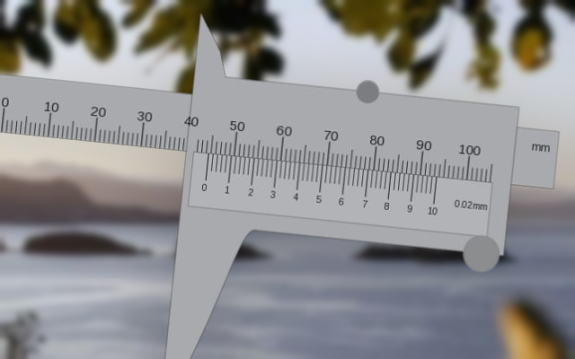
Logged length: 44.5 mm
